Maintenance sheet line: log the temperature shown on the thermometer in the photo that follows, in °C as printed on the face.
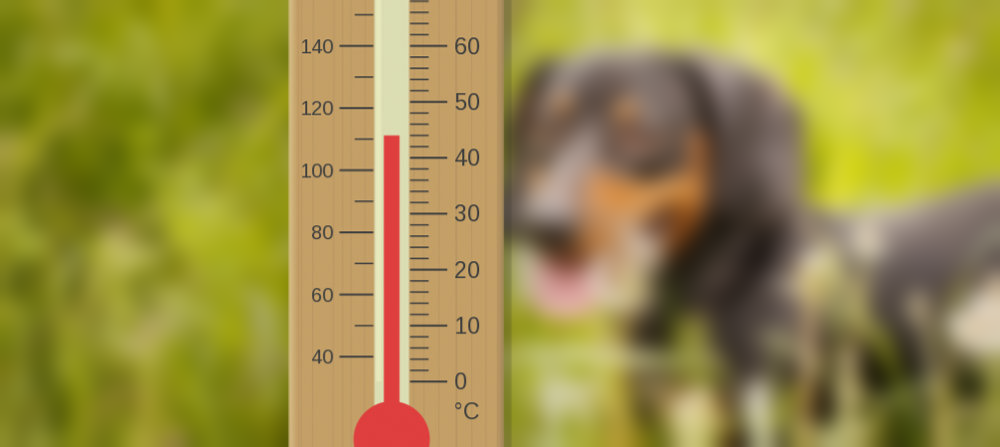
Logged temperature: 44 °C
